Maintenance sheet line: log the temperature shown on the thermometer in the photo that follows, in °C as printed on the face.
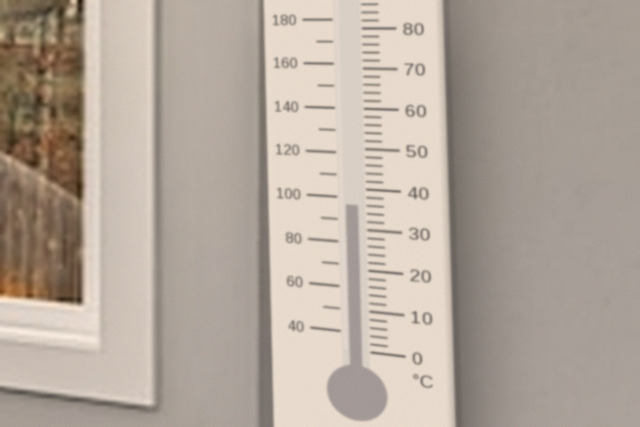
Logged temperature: 36 °C
